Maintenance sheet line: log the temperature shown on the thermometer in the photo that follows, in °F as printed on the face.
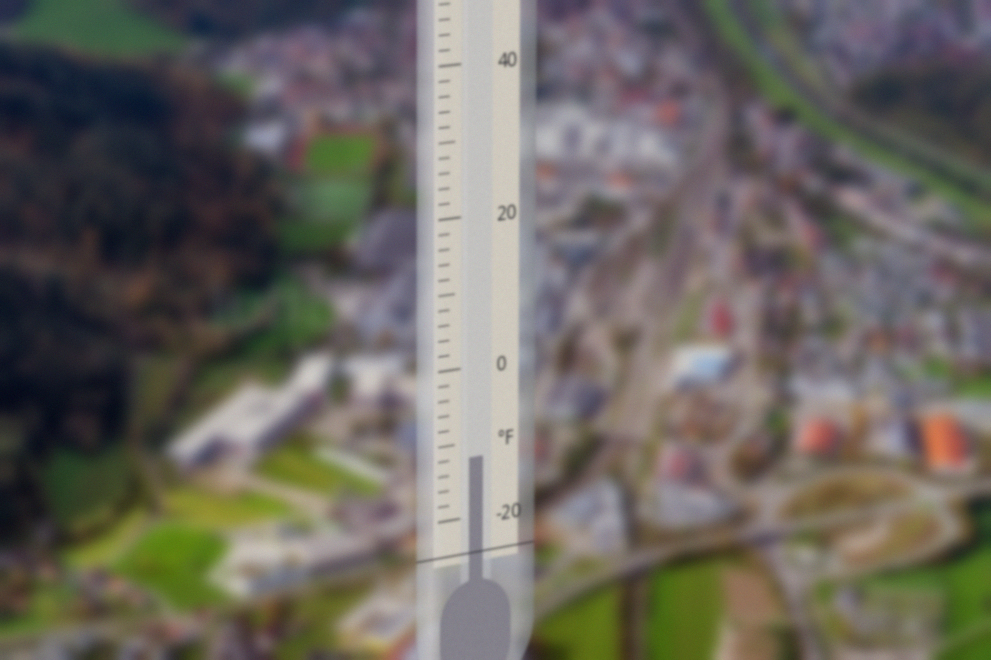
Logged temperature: -12 °F
